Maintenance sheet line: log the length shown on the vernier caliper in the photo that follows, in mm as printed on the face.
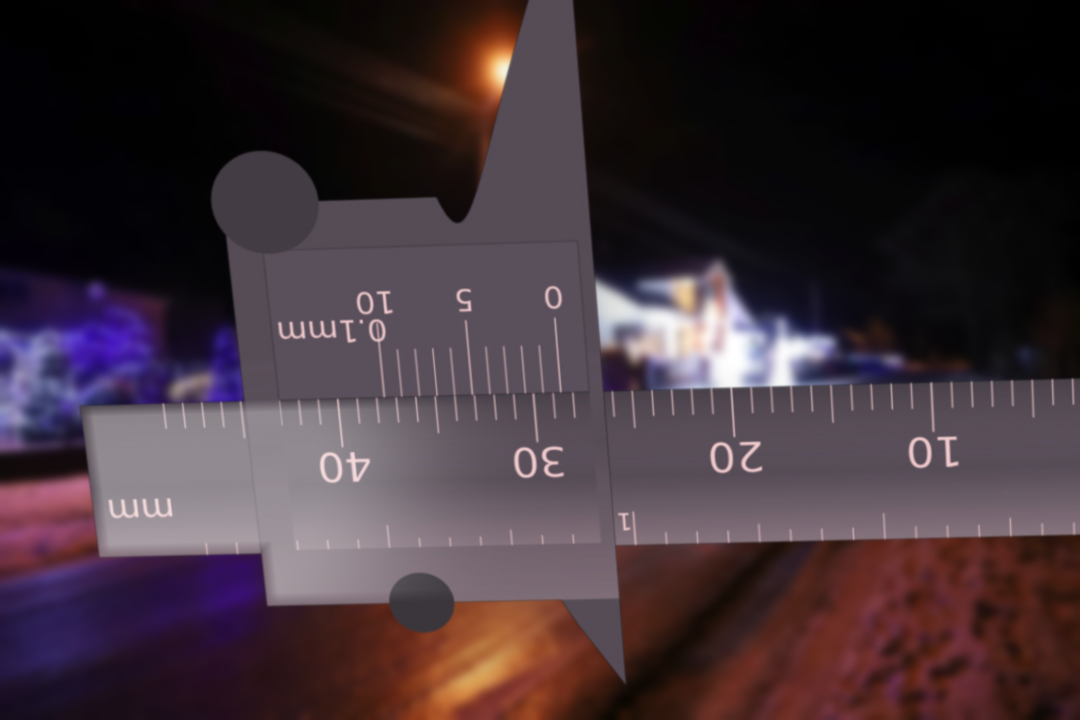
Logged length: 28.6 mm
